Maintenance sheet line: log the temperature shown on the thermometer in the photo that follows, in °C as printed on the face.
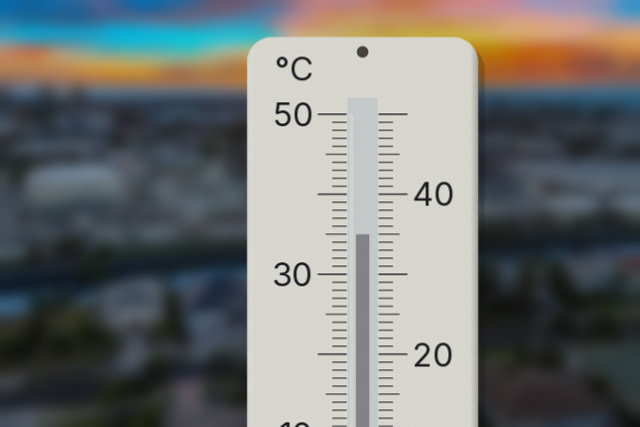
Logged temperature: 35 °C
